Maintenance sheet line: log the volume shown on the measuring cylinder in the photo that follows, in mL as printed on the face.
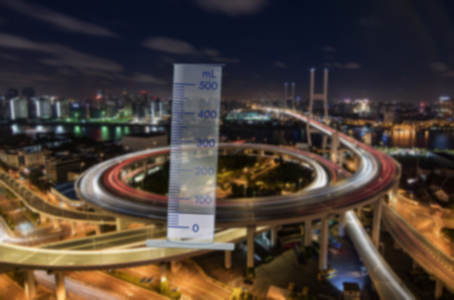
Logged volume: 50 mL
